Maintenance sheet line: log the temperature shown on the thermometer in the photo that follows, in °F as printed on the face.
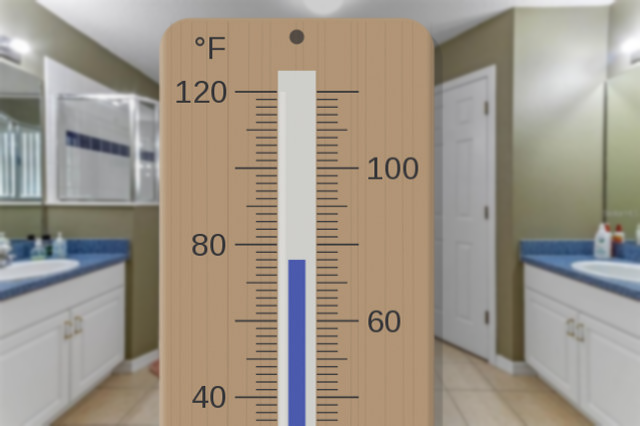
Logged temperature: 76 °F
